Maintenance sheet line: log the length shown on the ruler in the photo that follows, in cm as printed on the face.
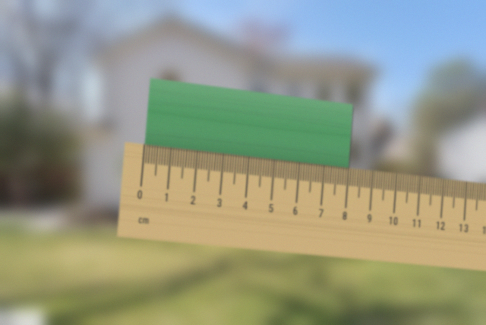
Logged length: 8 cm
